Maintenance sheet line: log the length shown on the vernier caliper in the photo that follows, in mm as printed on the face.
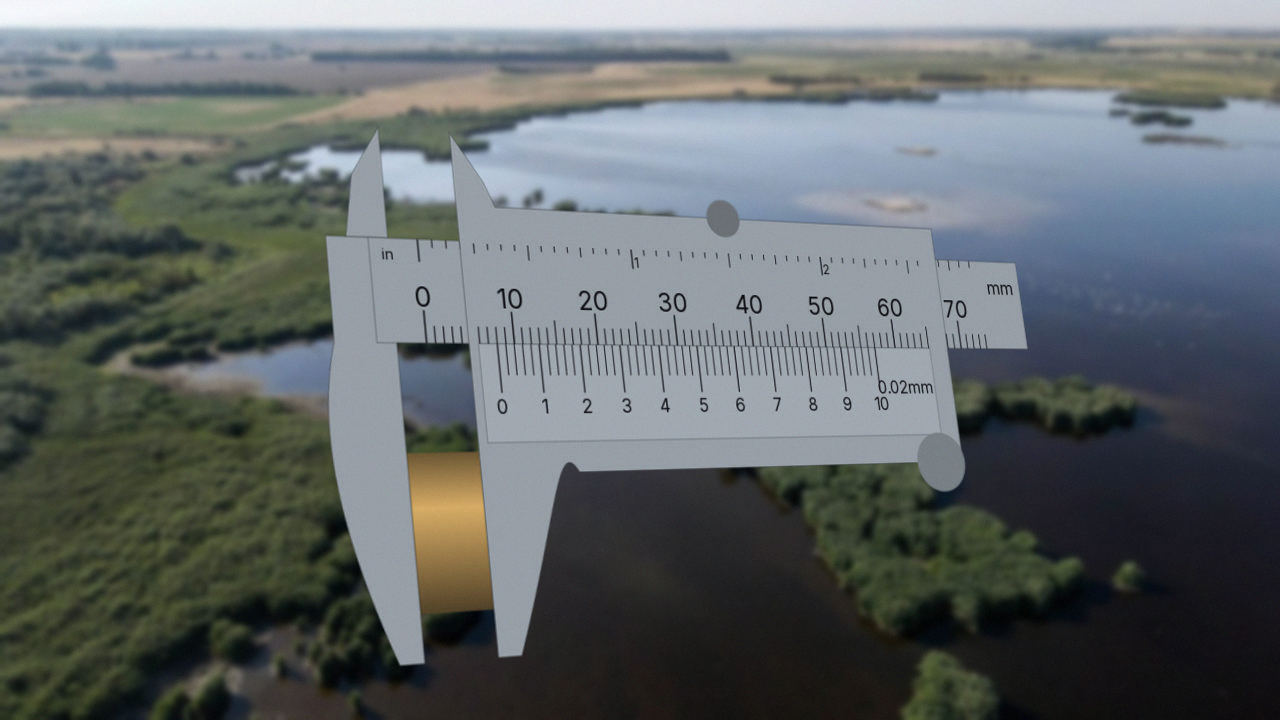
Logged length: 8.0 mm
